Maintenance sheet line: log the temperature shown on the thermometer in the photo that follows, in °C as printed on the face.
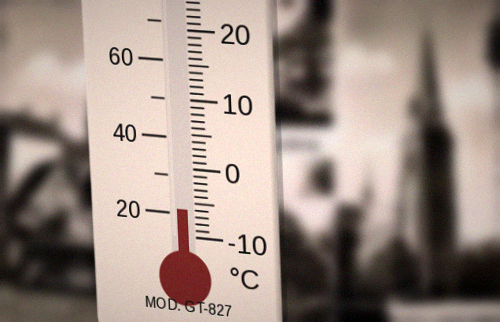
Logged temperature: -6 °C
